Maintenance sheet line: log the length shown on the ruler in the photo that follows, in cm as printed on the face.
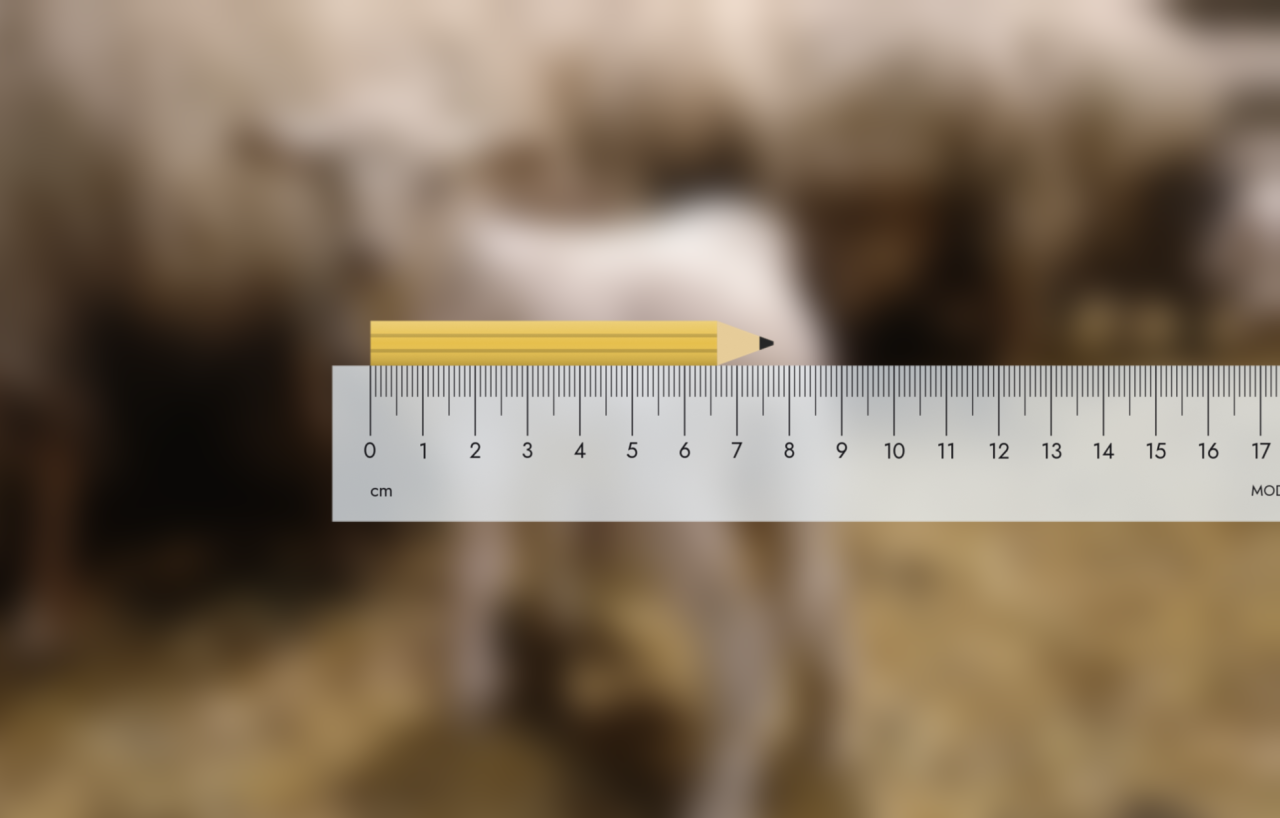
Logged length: 7.7 cm
